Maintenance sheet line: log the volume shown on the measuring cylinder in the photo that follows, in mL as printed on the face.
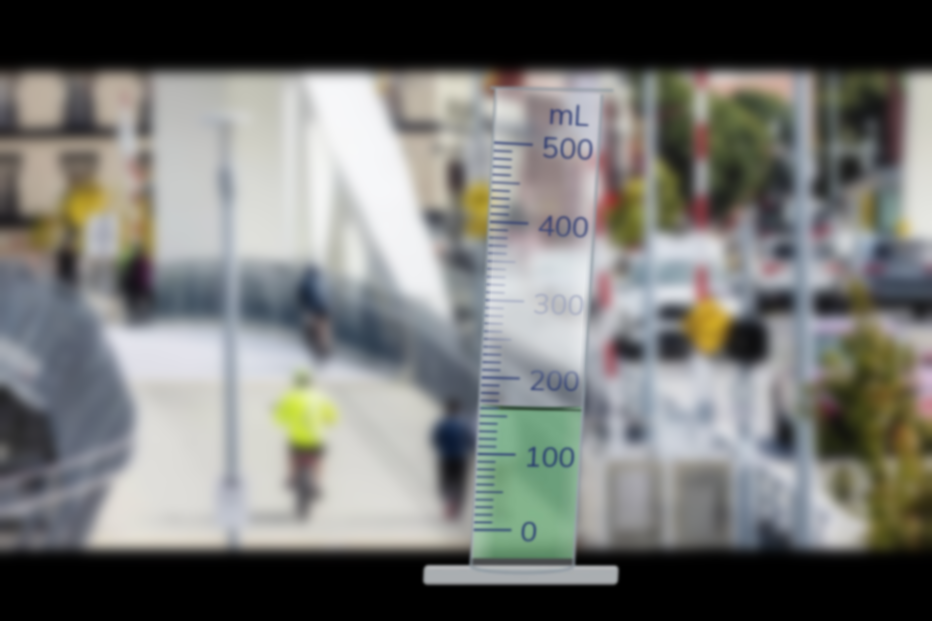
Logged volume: 160 mL
